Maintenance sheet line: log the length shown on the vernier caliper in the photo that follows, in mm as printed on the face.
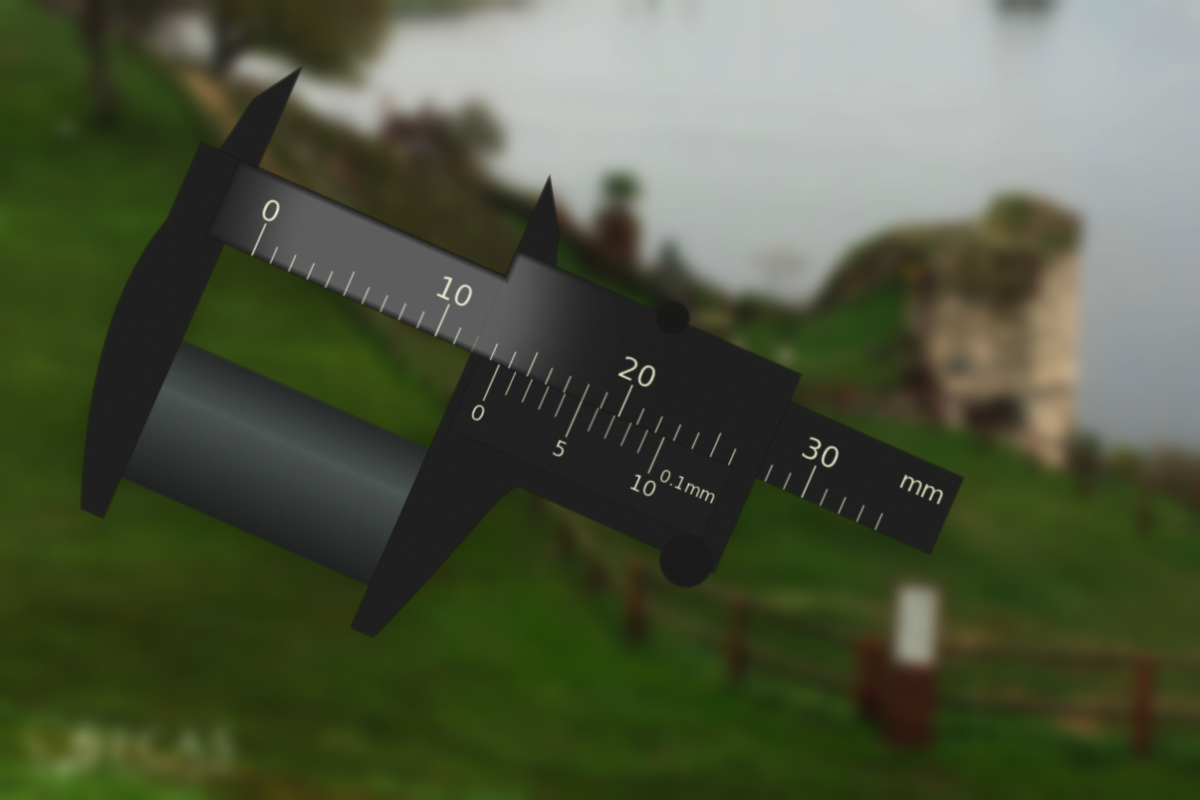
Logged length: 13.5 mm
